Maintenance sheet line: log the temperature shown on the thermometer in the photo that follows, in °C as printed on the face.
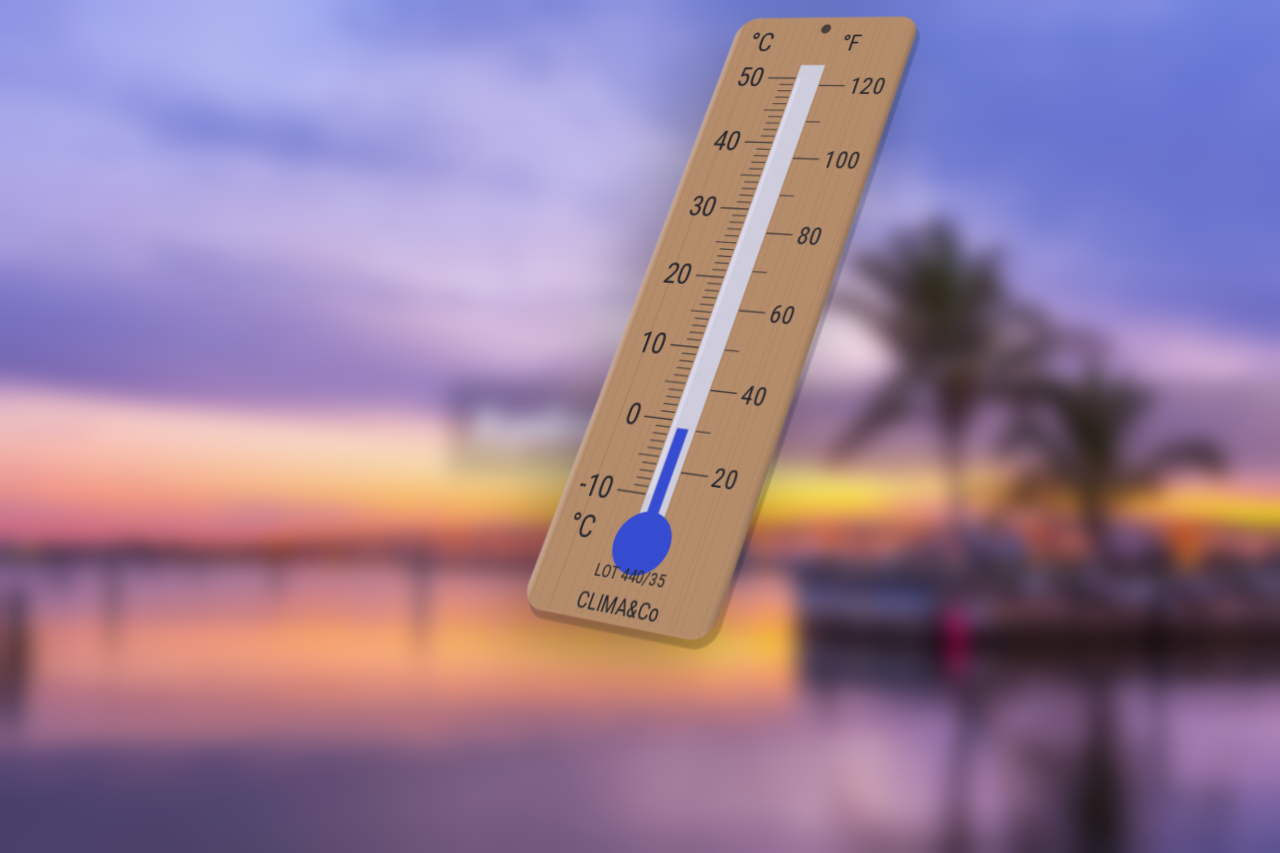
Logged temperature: -1 °C
